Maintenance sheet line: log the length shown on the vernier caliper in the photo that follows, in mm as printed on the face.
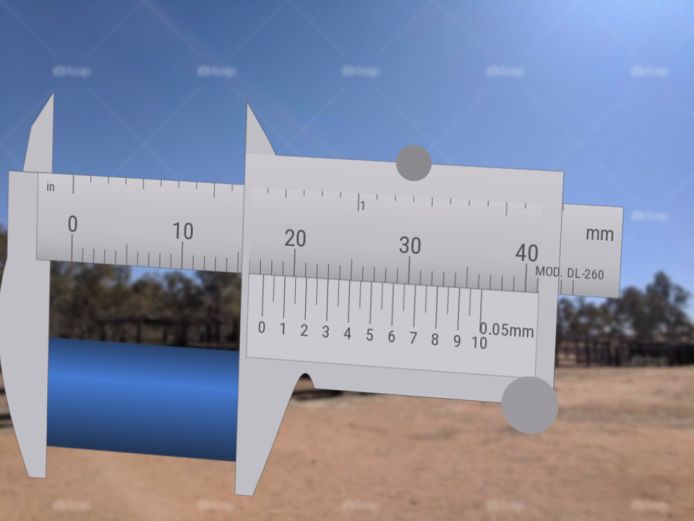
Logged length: 17.3 mm
